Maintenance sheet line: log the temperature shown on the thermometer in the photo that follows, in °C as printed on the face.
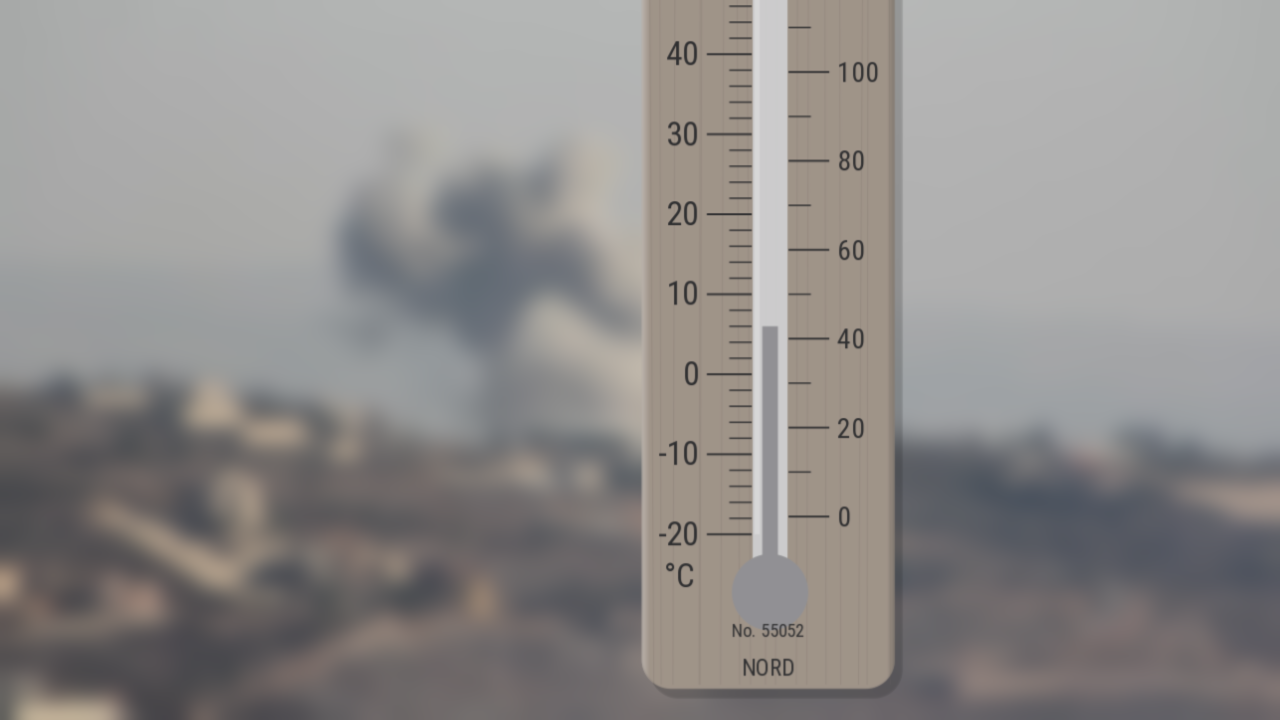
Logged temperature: 6 °C
